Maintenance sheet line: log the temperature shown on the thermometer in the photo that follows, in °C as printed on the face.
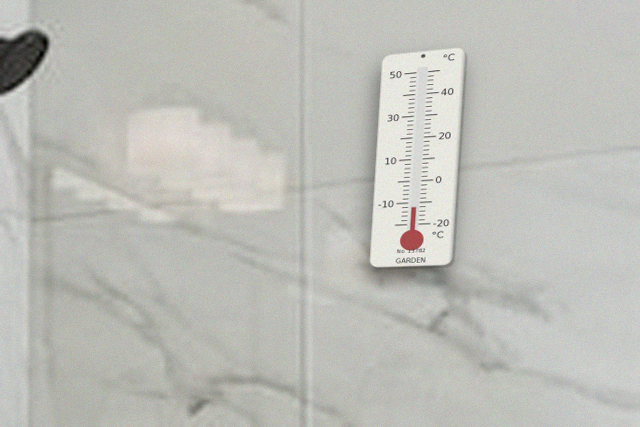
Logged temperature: -12 °C
